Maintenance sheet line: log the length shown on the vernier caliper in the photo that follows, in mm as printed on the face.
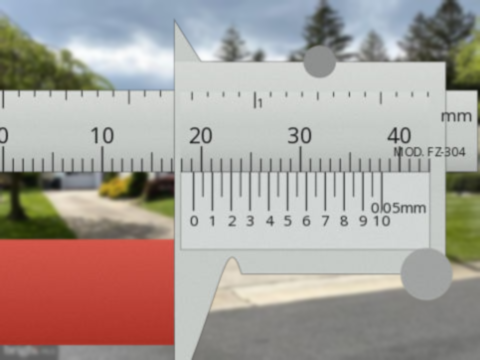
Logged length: 19.2 mm
